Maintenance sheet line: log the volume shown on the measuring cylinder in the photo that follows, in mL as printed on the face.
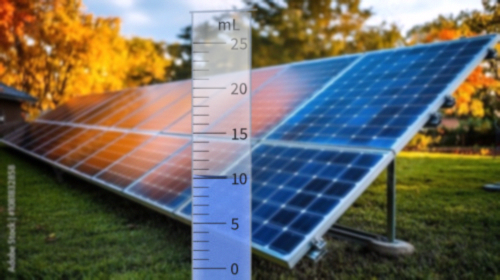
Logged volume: 10 mL
